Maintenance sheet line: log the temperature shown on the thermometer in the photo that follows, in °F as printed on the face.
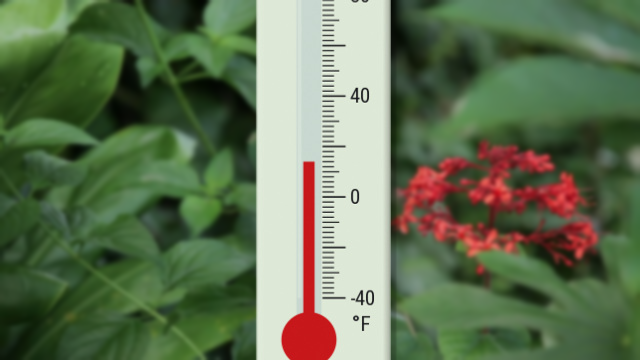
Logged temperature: 14 °F
